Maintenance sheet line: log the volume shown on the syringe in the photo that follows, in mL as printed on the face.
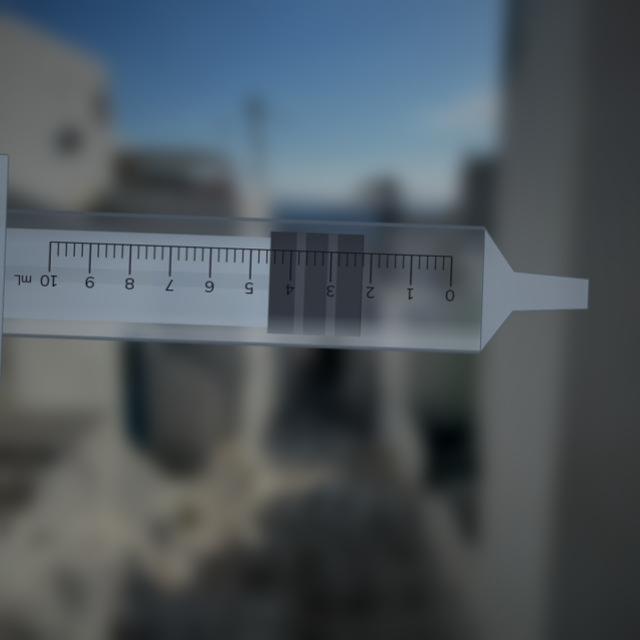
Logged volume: 2.2 mL
